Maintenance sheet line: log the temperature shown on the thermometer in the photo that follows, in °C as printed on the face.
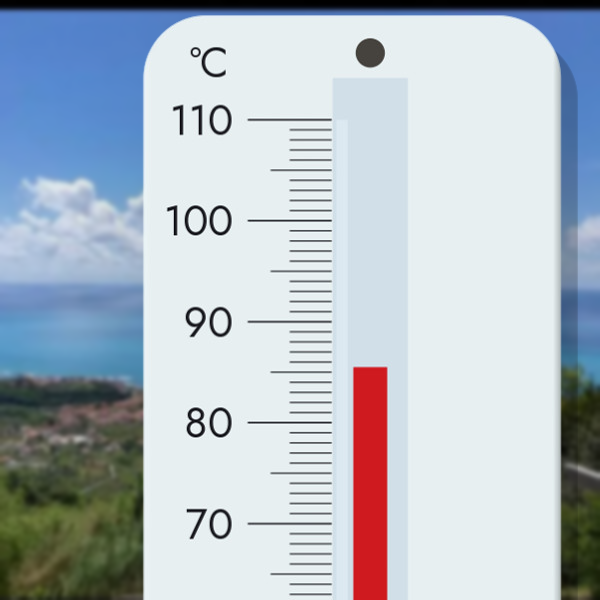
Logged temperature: 85.5 °C
